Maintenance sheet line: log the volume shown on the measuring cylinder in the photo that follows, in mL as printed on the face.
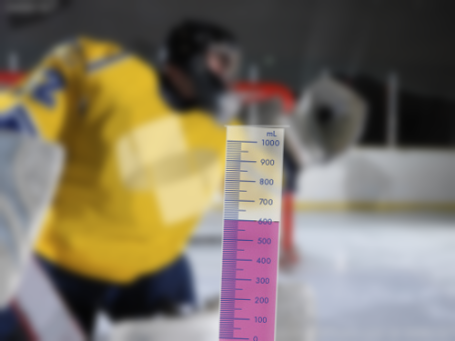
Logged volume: 600 mL
